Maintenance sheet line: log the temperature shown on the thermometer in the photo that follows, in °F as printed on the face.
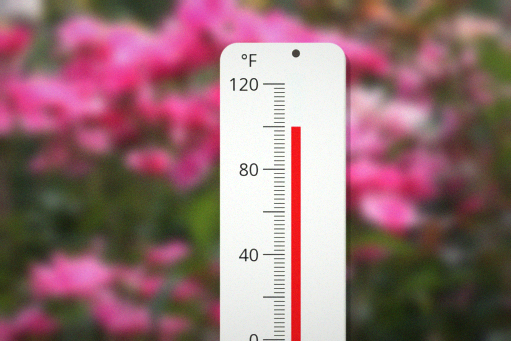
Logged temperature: 100 °F
